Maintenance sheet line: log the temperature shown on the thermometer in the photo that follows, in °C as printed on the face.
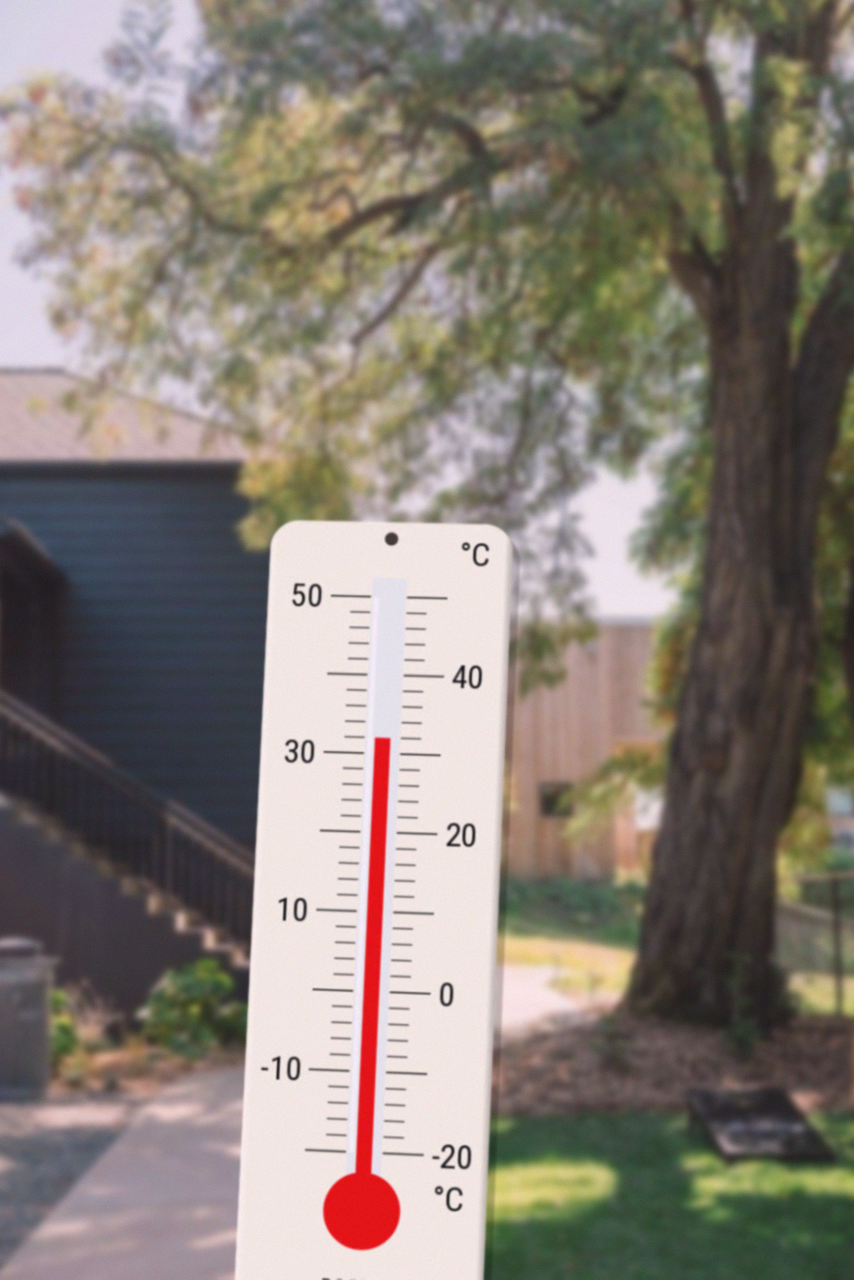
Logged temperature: 32 °C
